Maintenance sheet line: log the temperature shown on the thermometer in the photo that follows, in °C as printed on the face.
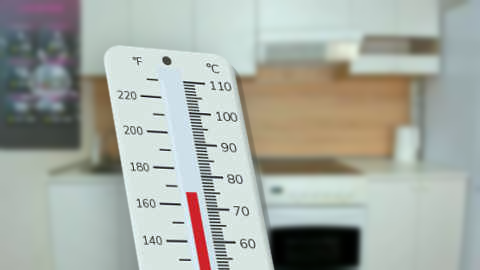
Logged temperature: 75 °C
